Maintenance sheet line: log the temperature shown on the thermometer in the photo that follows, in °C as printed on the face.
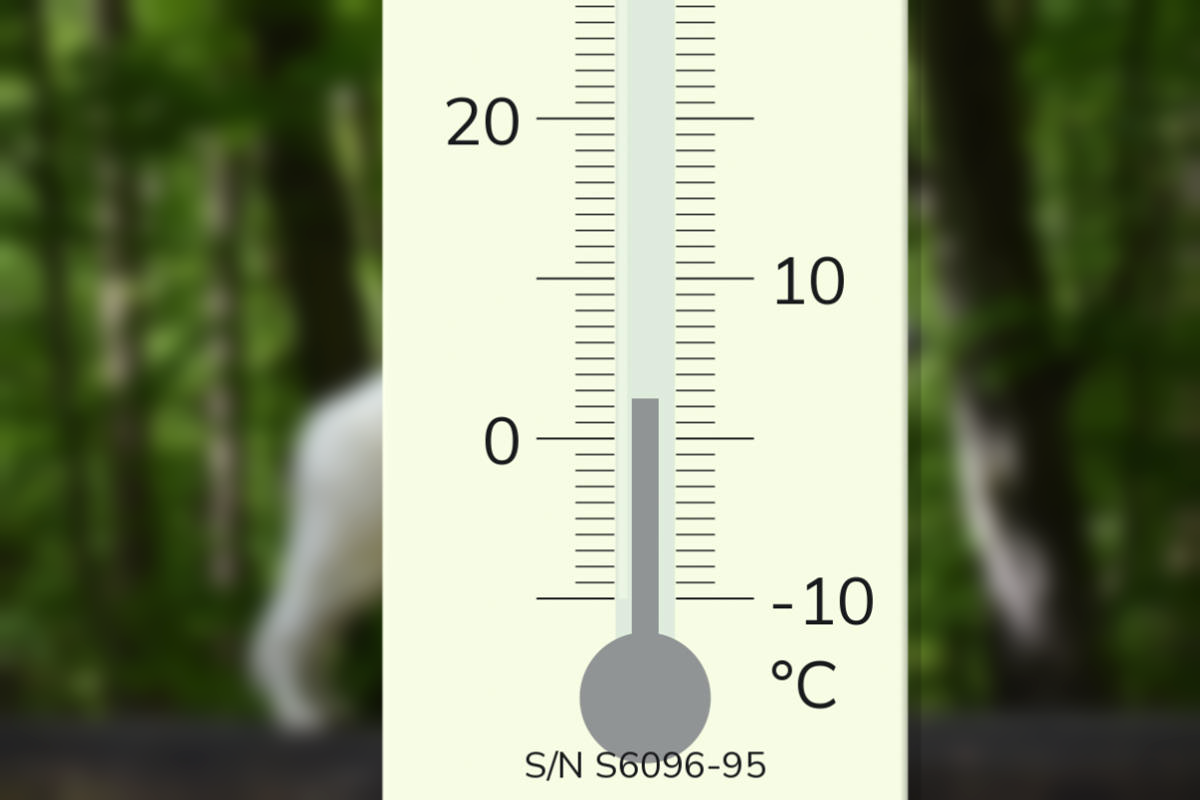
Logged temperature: 2.5 °C
